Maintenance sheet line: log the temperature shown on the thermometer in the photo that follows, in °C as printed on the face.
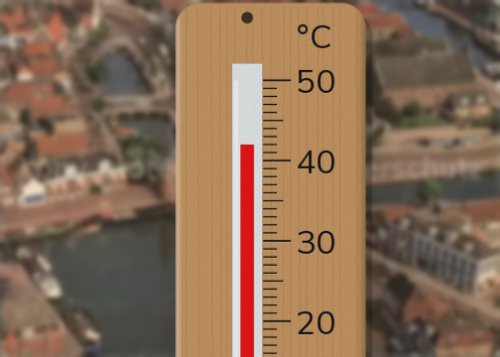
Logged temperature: 42 °C
